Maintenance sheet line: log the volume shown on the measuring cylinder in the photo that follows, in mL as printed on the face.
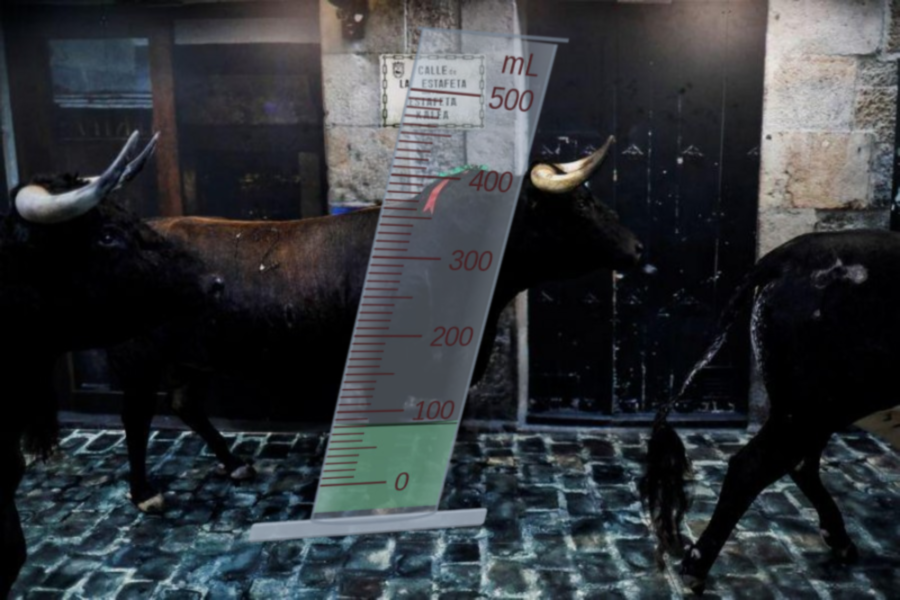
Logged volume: 80 mL
